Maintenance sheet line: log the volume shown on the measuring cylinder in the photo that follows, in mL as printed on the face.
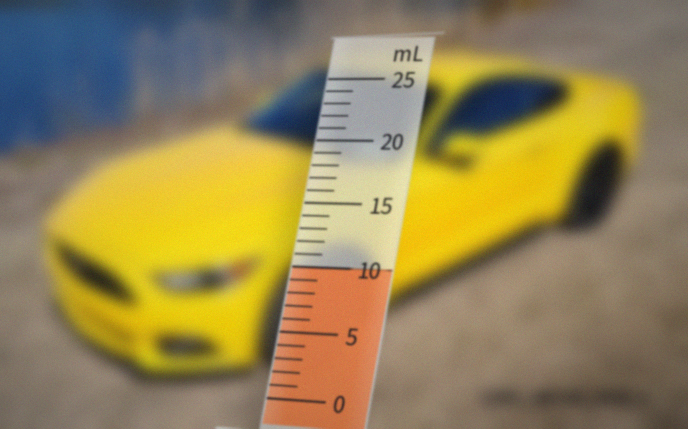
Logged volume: 10 mL
